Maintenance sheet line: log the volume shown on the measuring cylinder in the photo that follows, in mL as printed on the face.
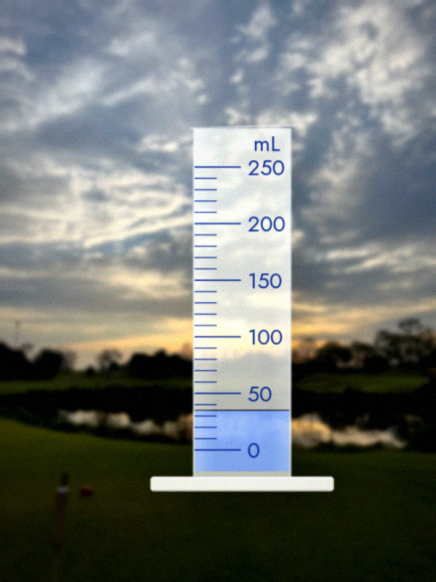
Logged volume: 35 mL
